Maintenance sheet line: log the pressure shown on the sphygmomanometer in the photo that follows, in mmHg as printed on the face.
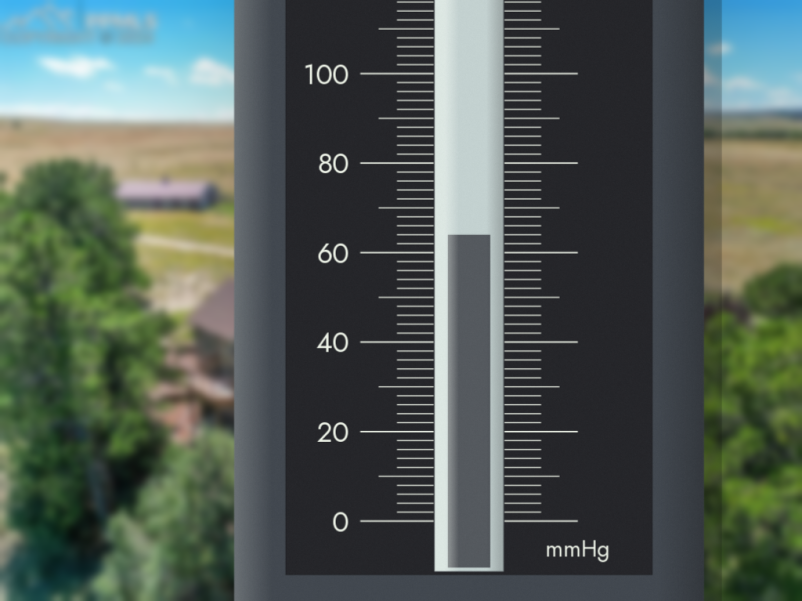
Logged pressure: 64 mmHg
